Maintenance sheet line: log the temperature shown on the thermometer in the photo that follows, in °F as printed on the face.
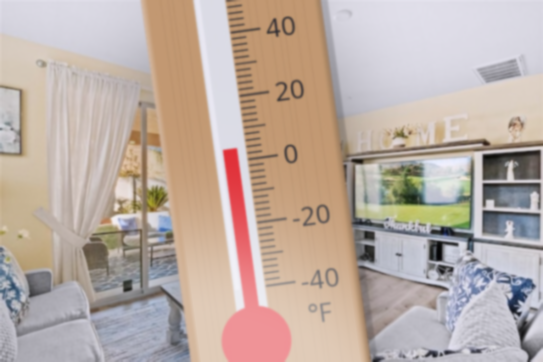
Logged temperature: 4 °F
